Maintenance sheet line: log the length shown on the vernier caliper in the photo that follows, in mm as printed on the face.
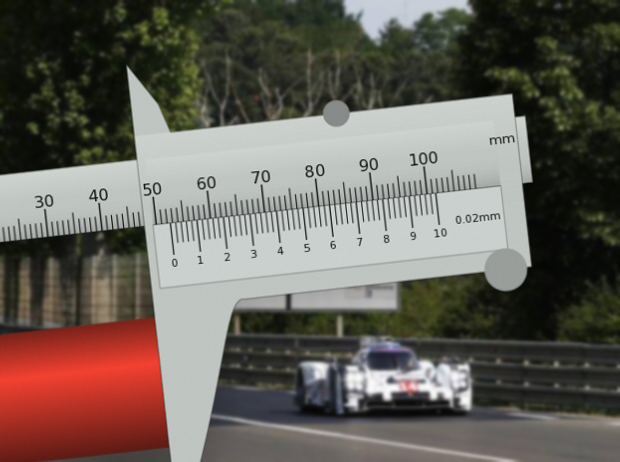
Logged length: 52.6 mm
